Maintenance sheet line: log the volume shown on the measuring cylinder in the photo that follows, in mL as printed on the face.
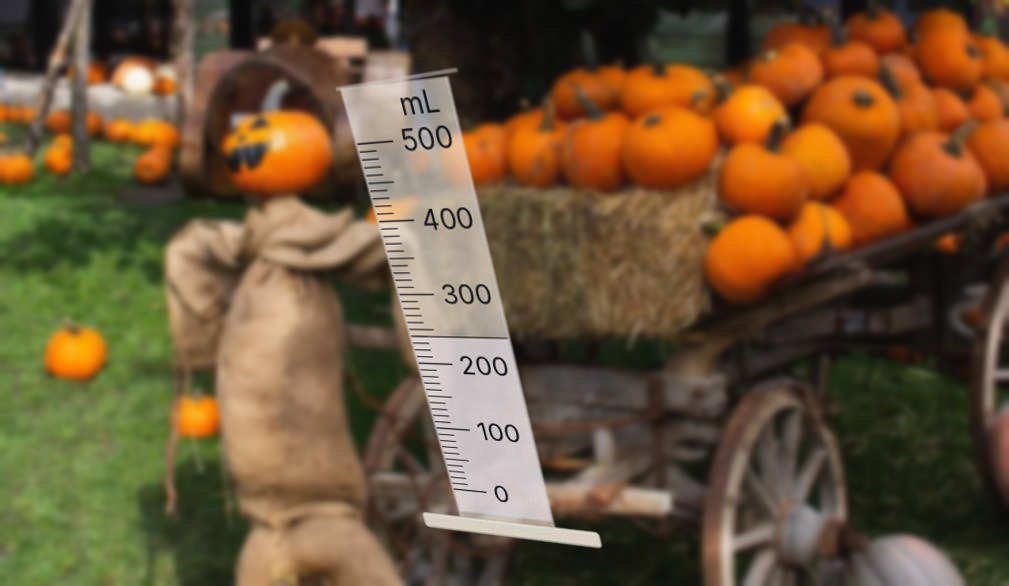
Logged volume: 240 mL
